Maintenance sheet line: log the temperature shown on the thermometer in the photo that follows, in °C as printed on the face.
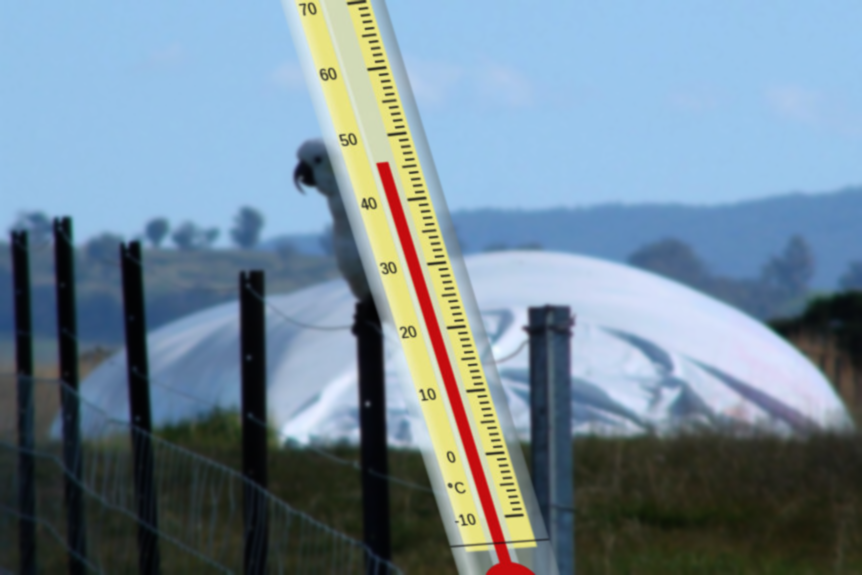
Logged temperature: 46 °C
